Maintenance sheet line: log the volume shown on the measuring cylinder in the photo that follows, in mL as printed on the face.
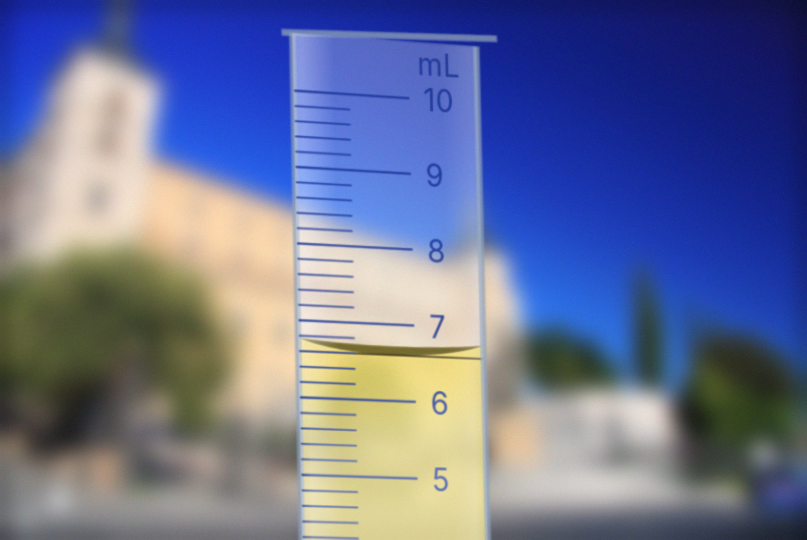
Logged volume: 6.6 mL
